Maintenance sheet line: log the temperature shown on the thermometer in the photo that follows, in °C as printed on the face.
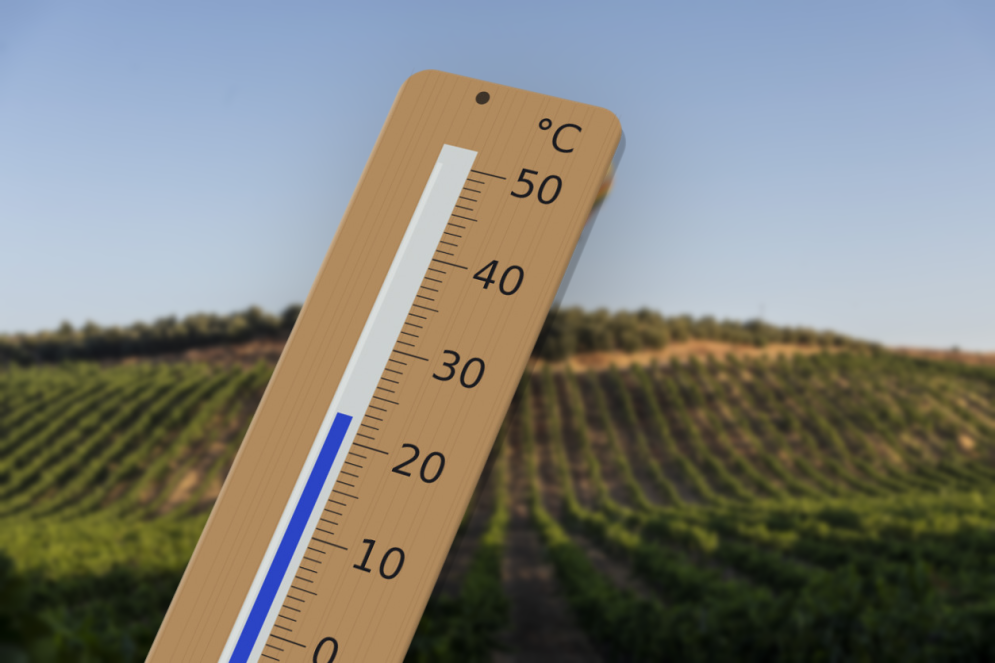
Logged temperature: 22.5 °C
